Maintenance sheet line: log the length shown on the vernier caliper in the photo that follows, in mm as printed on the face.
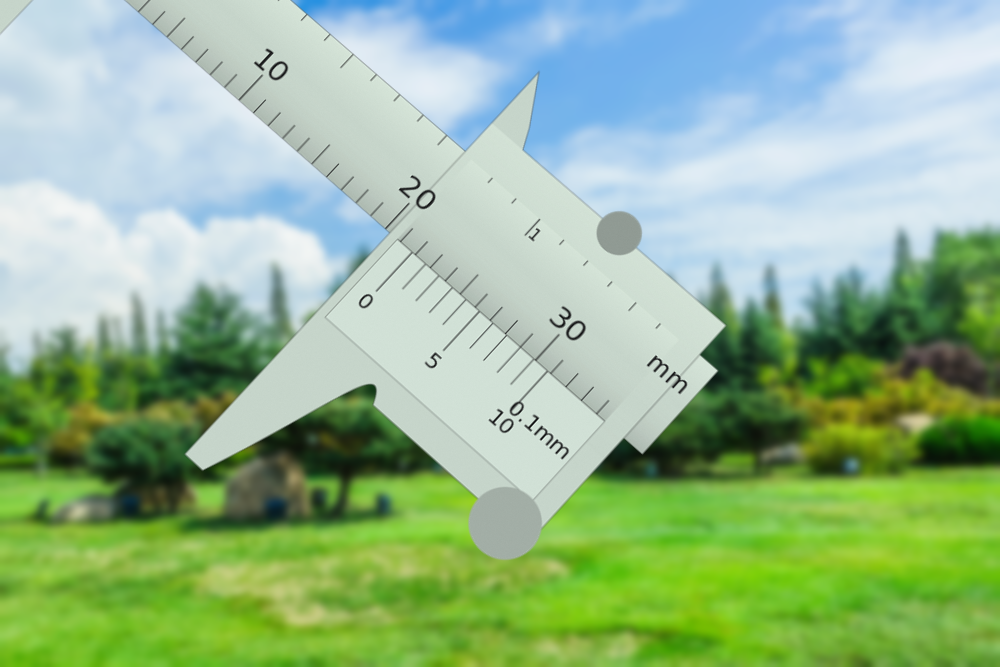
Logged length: 21.8 mm
